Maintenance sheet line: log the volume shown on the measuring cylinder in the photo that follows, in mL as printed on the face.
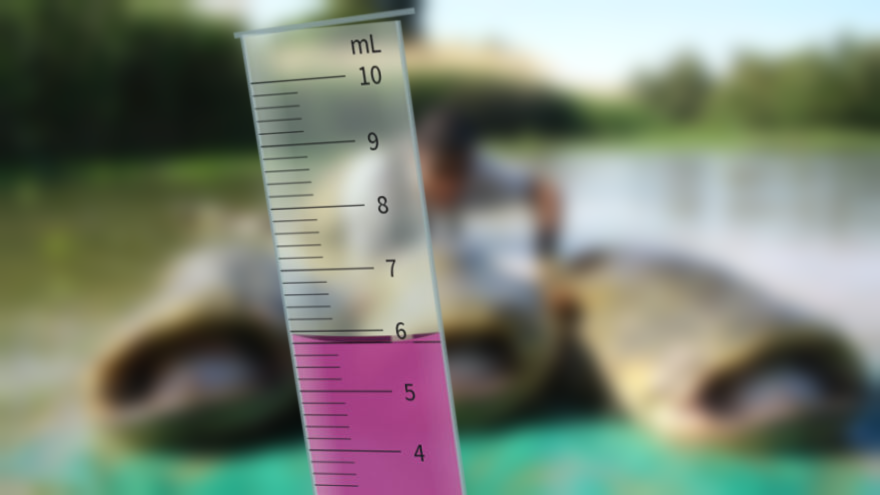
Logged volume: 5.8 mL
